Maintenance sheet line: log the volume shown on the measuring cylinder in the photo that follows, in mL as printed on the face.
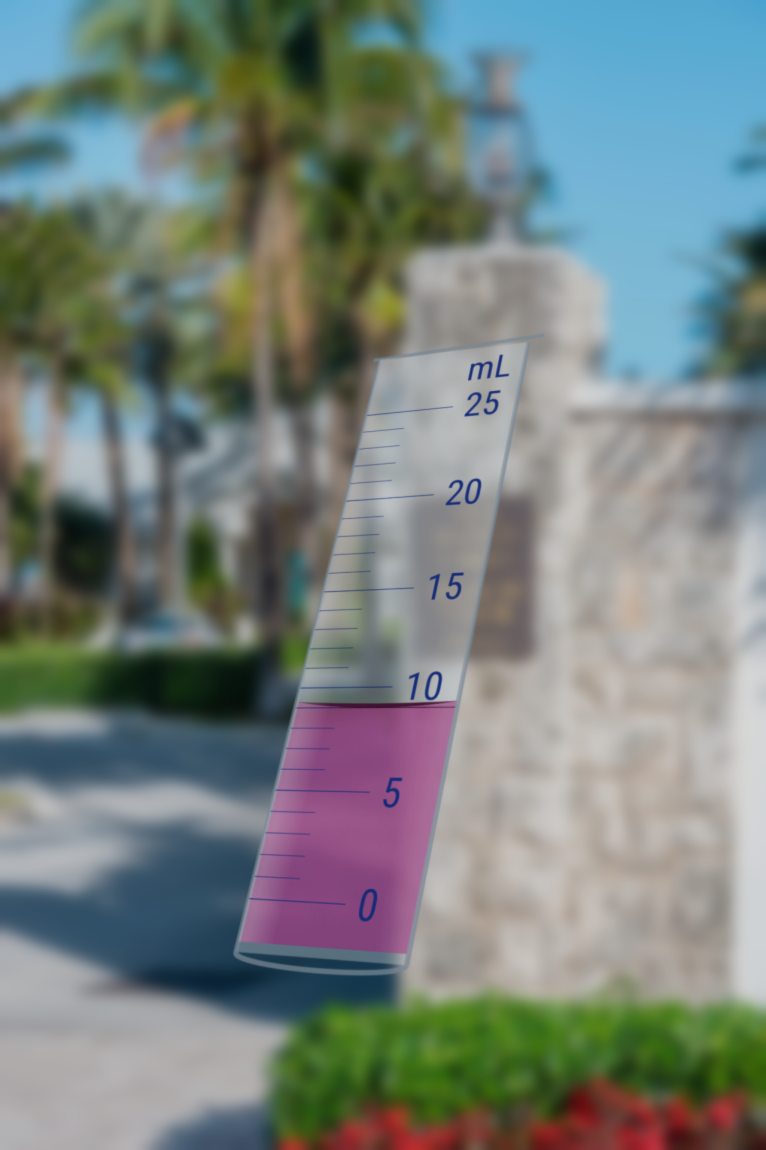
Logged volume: 9 mL
